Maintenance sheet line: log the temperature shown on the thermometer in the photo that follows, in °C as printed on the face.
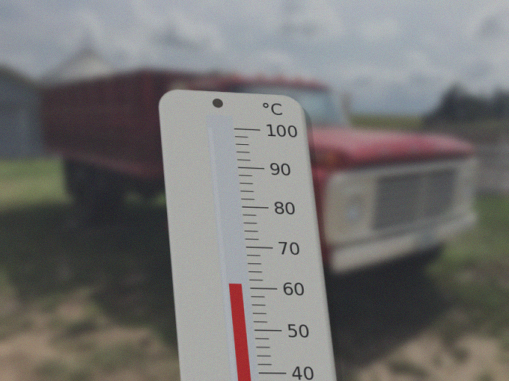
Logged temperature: 61 °C
